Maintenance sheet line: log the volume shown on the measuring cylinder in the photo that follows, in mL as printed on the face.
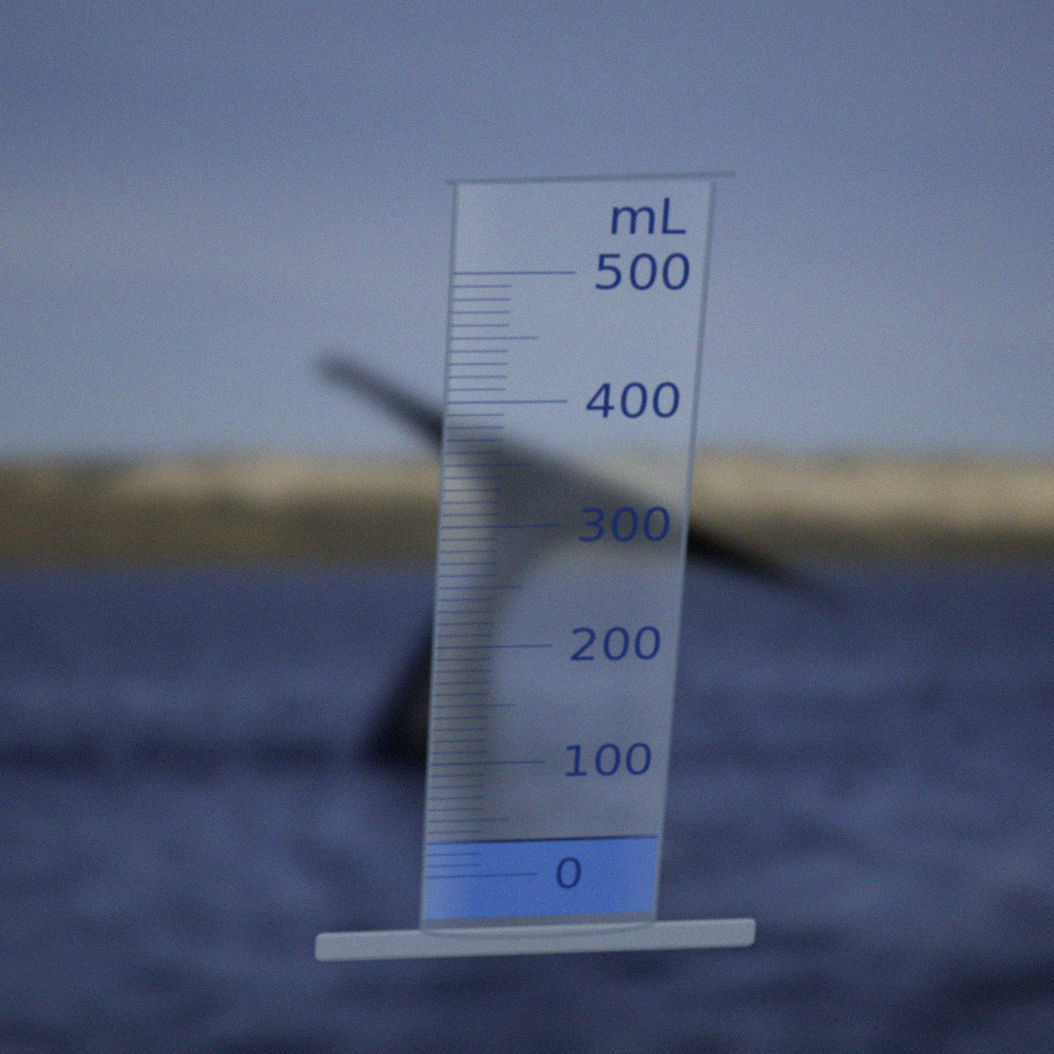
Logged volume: 30 mL
